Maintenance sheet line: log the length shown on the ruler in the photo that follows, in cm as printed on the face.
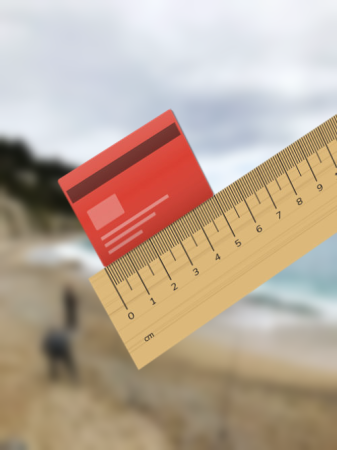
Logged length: 5 cm
